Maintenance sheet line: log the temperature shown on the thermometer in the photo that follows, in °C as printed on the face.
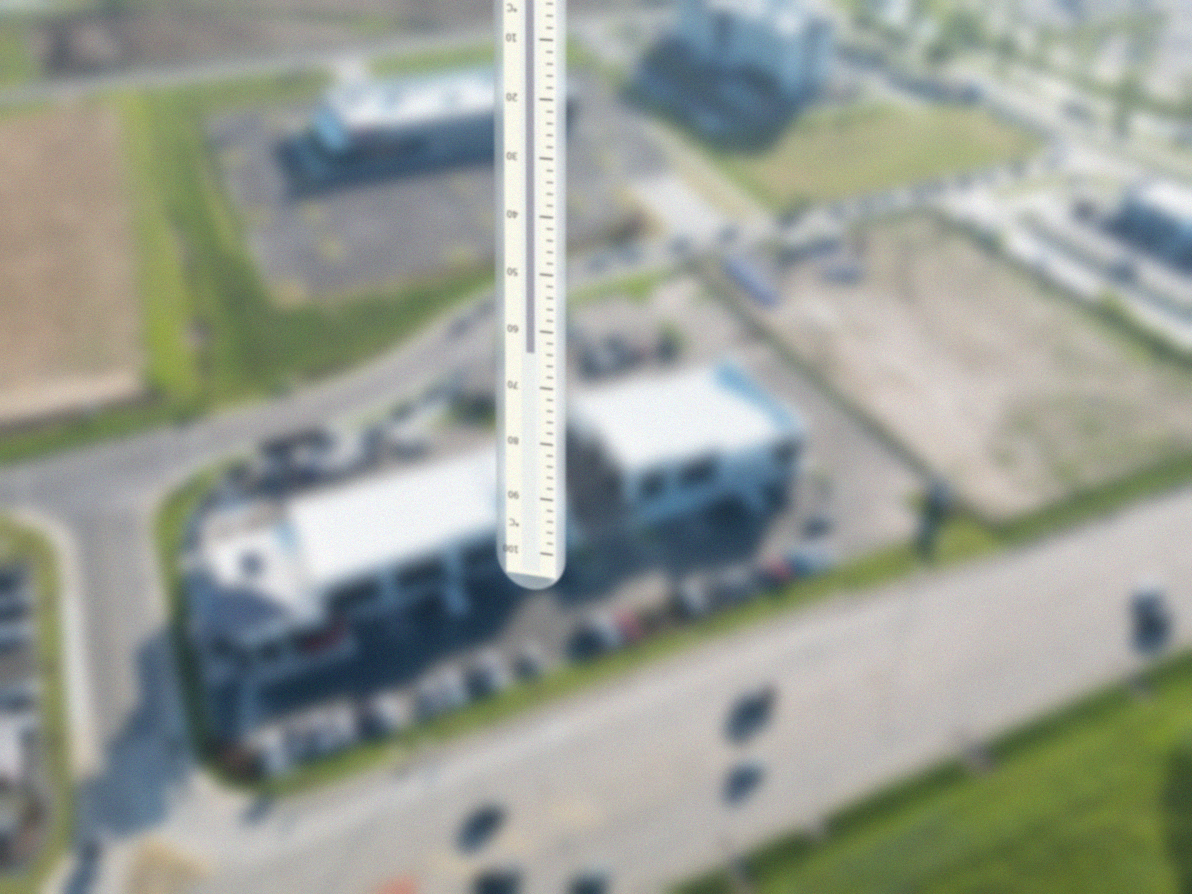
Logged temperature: 64 °C
